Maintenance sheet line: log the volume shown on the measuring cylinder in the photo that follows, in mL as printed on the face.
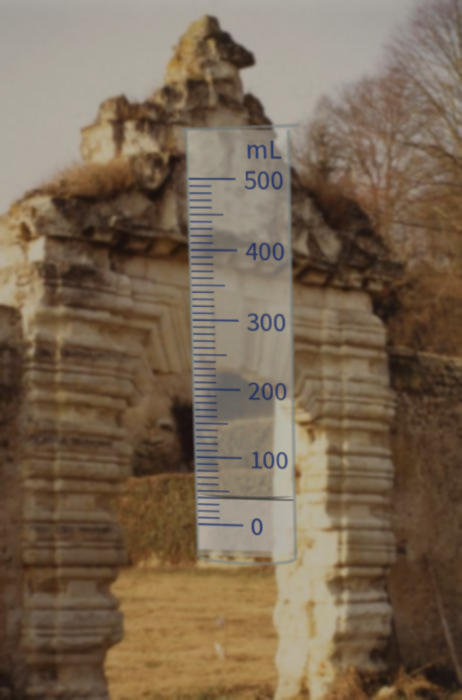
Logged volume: 40 mL
